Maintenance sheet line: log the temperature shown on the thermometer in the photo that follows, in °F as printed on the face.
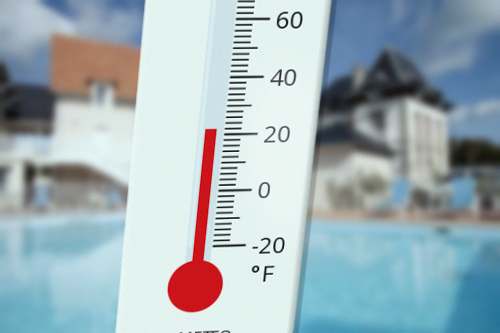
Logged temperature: 22 °F
